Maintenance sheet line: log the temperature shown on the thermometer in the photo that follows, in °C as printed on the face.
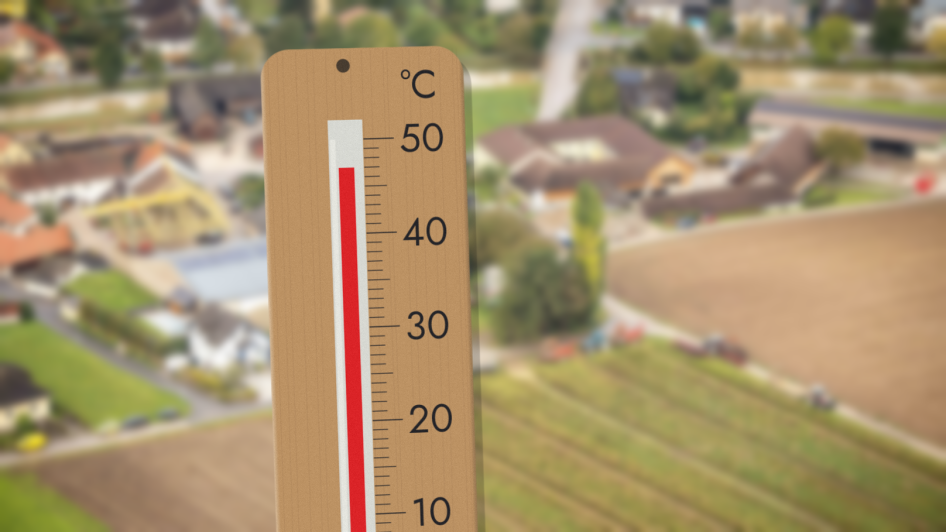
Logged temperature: 47 °C
